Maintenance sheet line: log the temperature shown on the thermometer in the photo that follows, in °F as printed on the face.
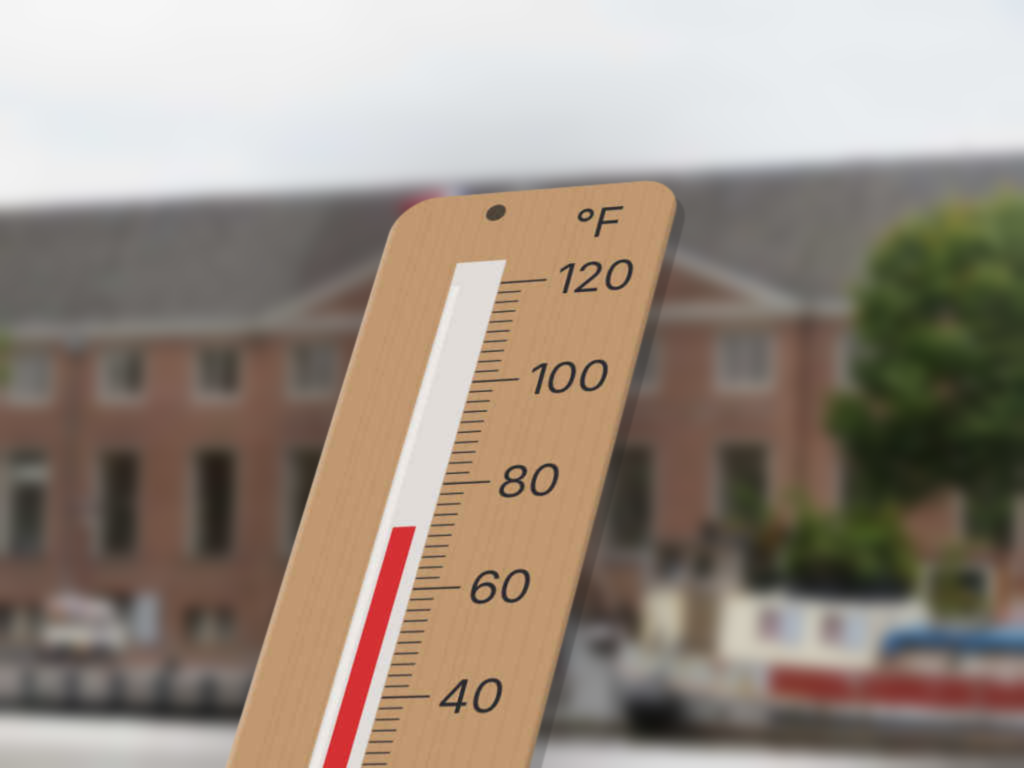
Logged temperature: 72 °F
